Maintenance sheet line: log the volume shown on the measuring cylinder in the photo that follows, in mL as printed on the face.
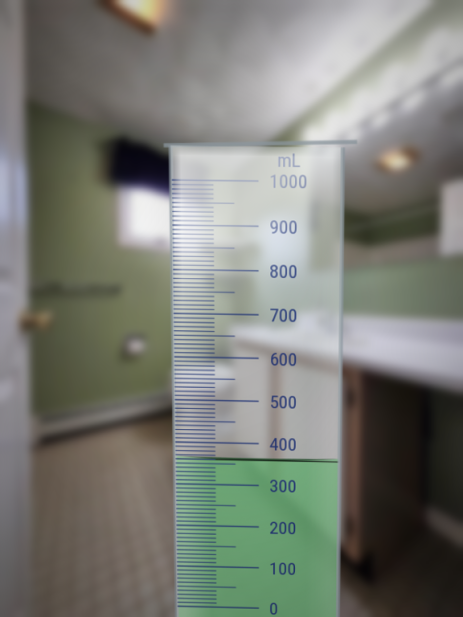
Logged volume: 360 mL
